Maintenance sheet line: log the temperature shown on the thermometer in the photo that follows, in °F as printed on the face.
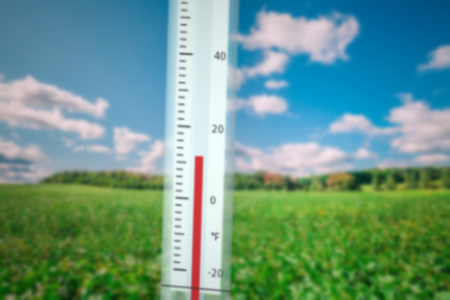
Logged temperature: 12 °F
